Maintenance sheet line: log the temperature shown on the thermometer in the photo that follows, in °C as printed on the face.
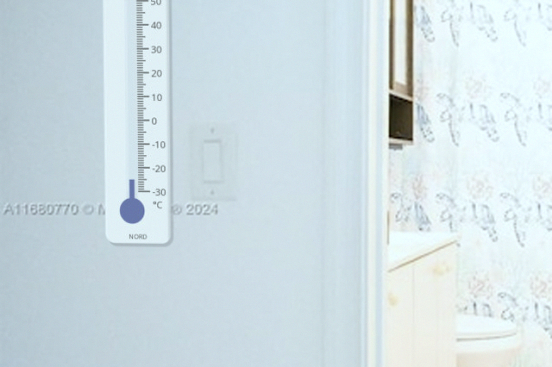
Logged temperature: -25 °C
